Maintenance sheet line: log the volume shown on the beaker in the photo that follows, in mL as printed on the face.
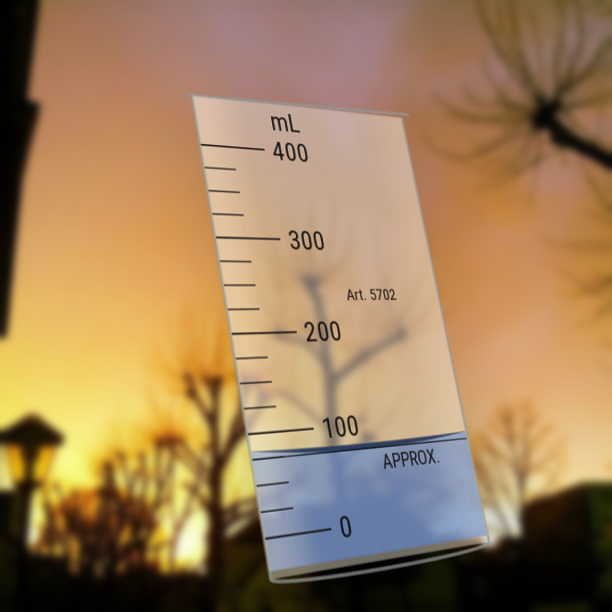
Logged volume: 75 mL
